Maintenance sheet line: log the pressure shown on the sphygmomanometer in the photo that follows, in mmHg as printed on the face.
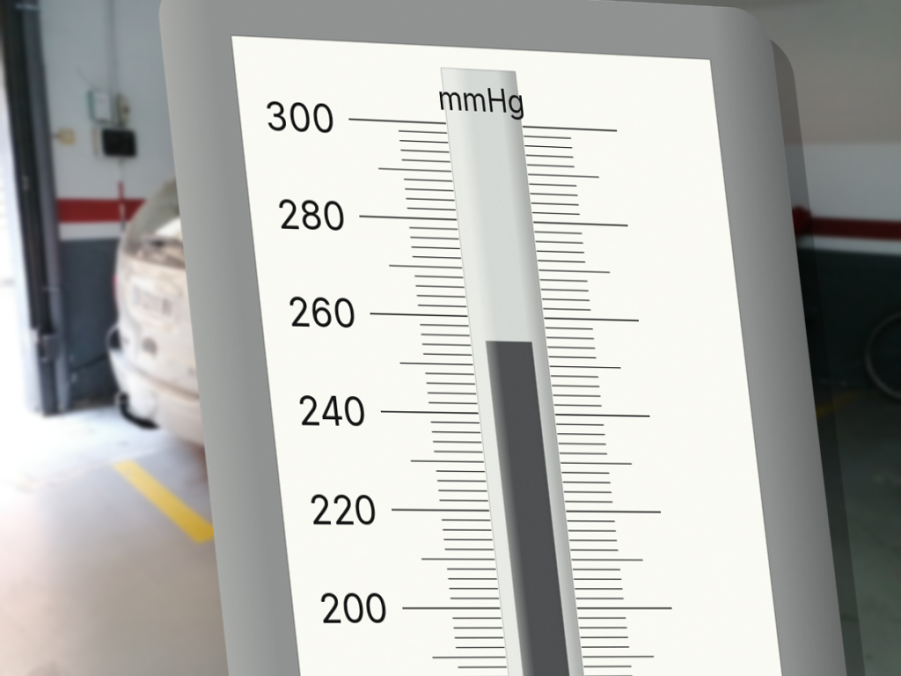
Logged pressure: 255 mmHg
